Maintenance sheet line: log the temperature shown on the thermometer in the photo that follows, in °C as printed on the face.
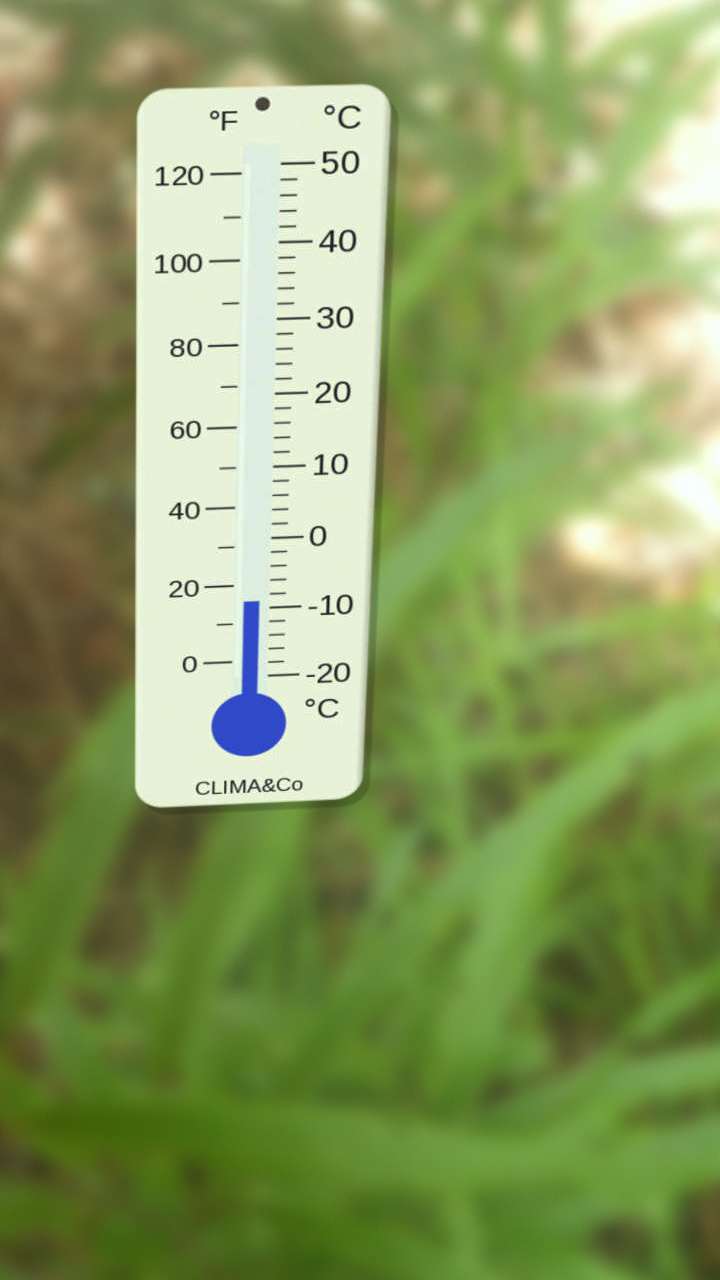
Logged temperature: -9 °C
